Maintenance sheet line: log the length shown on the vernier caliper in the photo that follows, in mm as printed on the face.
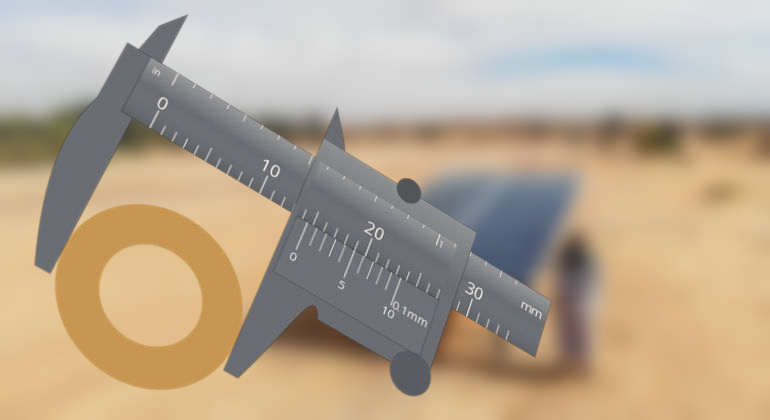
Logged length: 14.5 mm
